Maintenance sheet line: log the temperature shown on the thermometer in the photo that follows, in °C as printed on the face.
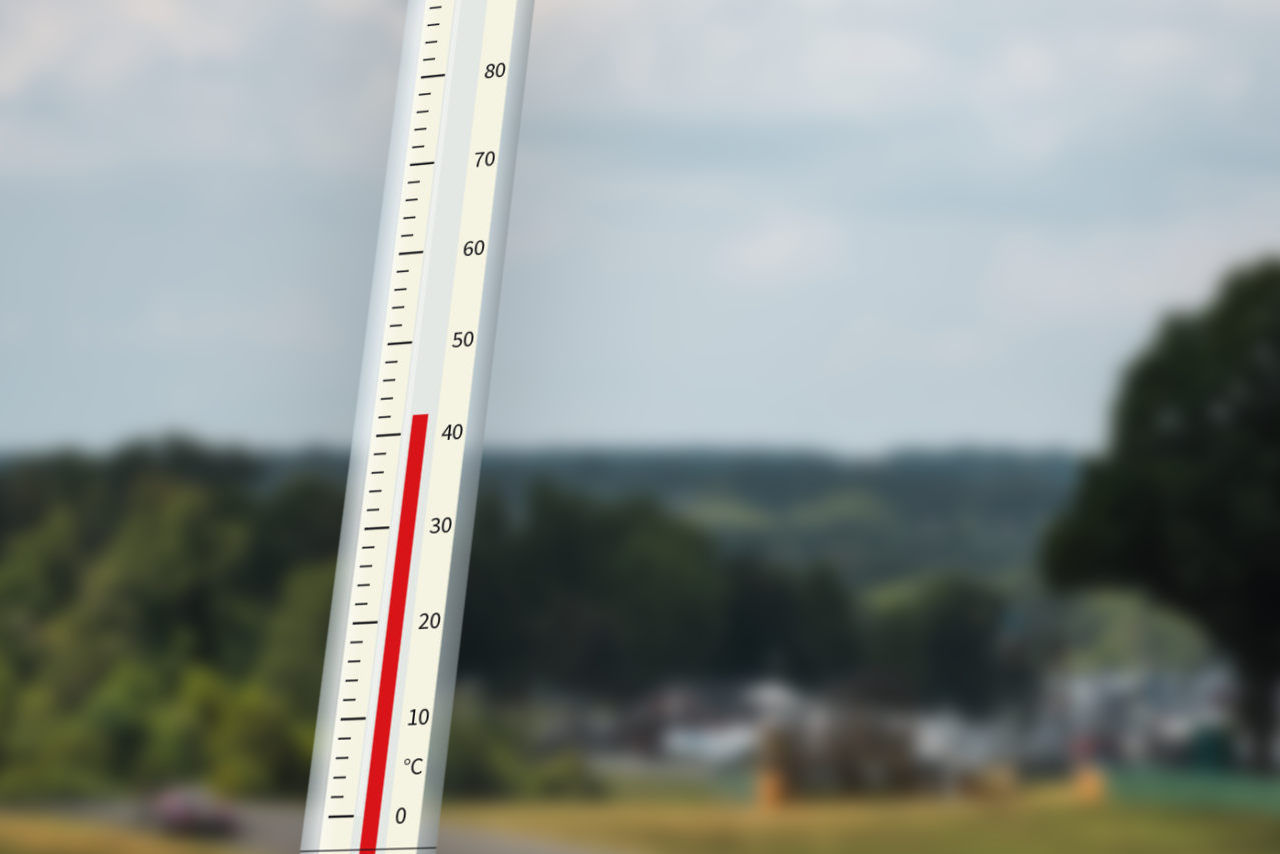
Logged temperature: 42 °C
